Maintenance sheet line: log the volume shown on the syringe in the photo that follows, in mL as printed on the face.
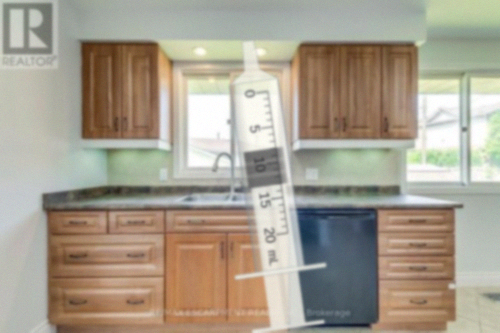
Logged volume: 8 mL
